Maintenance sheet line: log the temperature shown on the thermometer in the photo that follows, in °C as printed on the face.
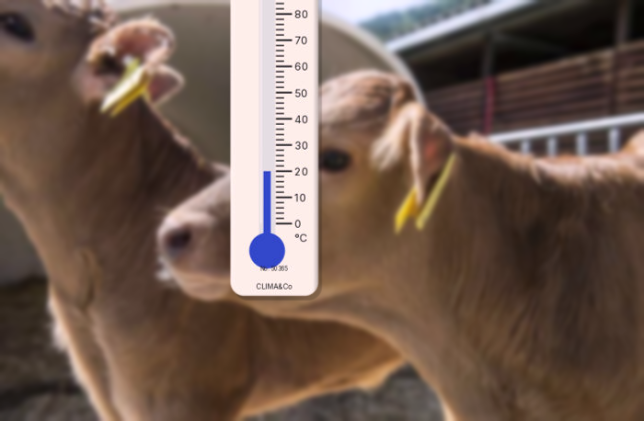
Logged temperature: 20 °C
